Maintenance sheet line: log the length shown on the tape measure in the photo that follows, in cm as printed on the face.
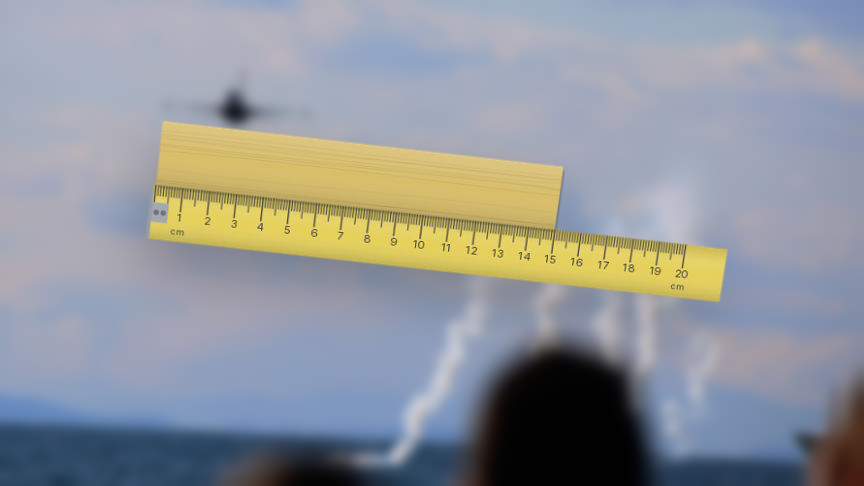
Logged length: 15 cm
